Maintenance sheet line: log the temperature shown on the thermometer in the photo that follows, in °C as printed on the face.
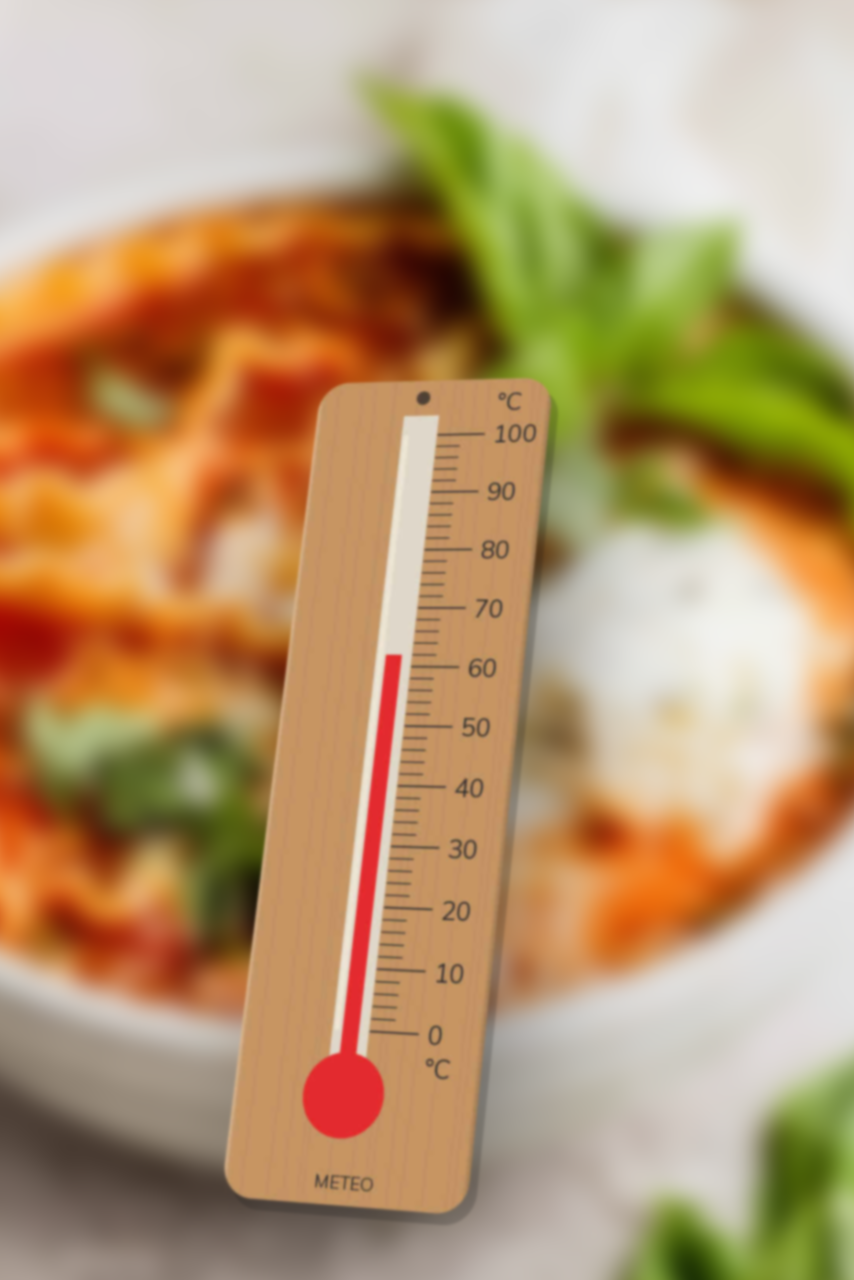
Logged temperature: 62 °C
